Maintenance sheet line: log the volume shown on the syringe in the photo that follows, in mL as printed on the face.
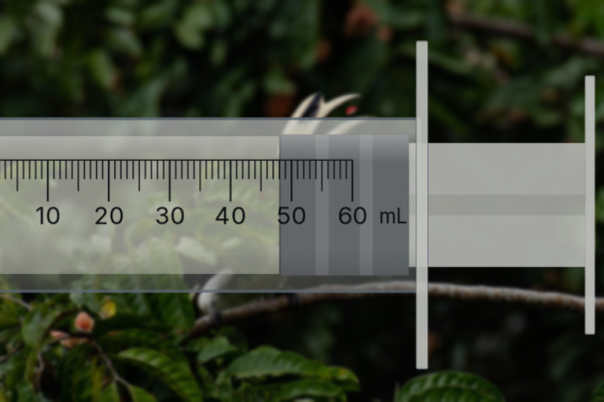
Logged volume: 48 mL
